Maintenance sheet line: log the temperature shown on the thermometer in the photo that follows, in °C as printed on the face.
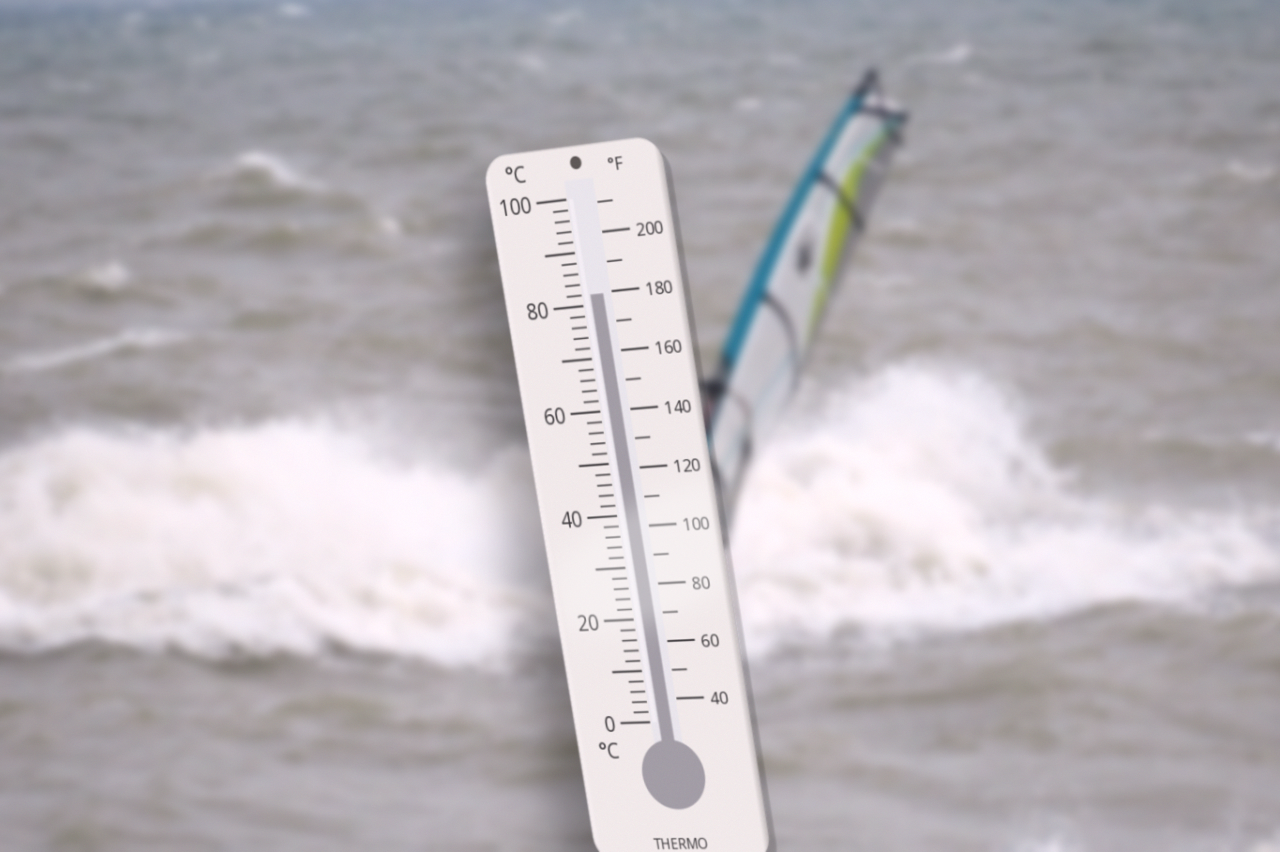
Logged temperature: 82 °C
